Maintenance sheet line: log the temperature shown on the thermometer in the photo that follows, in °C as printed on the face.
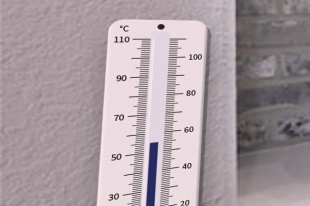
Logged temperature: 55 °C
